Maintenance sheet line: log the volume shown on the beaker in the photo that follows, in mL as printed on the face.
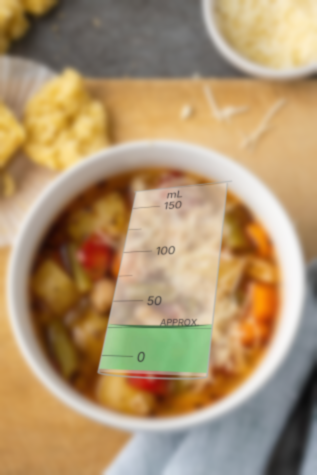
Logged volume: 25 mL
